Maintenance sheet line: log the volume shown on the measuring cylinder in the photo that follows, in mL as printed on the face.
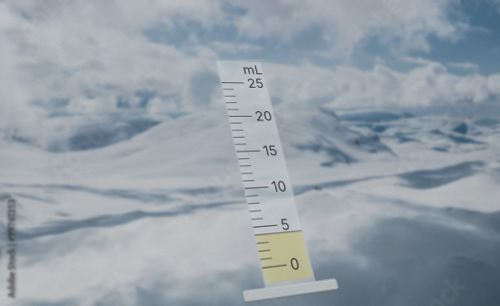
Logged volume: 4 mL
